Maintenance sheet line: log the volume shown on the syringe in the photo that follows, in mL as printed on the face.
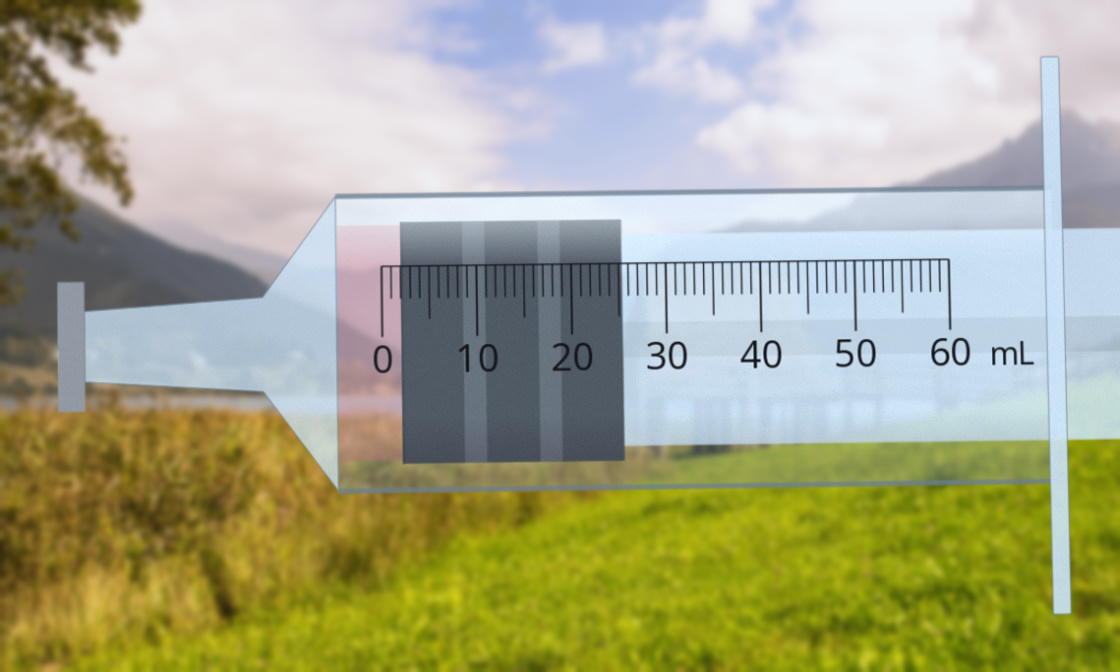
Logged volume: 2 mL
